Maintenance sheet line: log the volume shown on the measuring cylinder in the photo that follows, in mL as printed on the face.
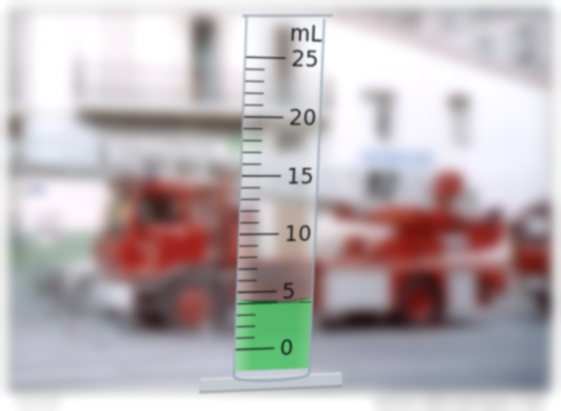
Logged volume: 4 mL
